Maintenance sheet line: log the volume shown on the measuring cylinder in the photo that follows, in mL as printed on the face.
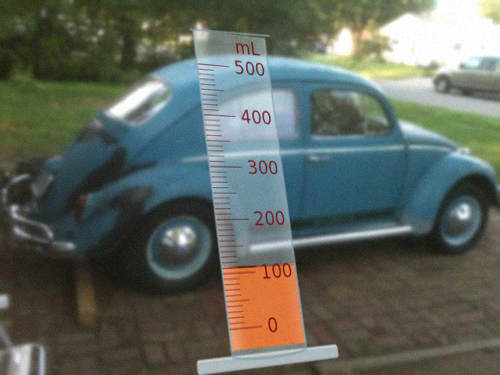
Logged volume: 110 mL
